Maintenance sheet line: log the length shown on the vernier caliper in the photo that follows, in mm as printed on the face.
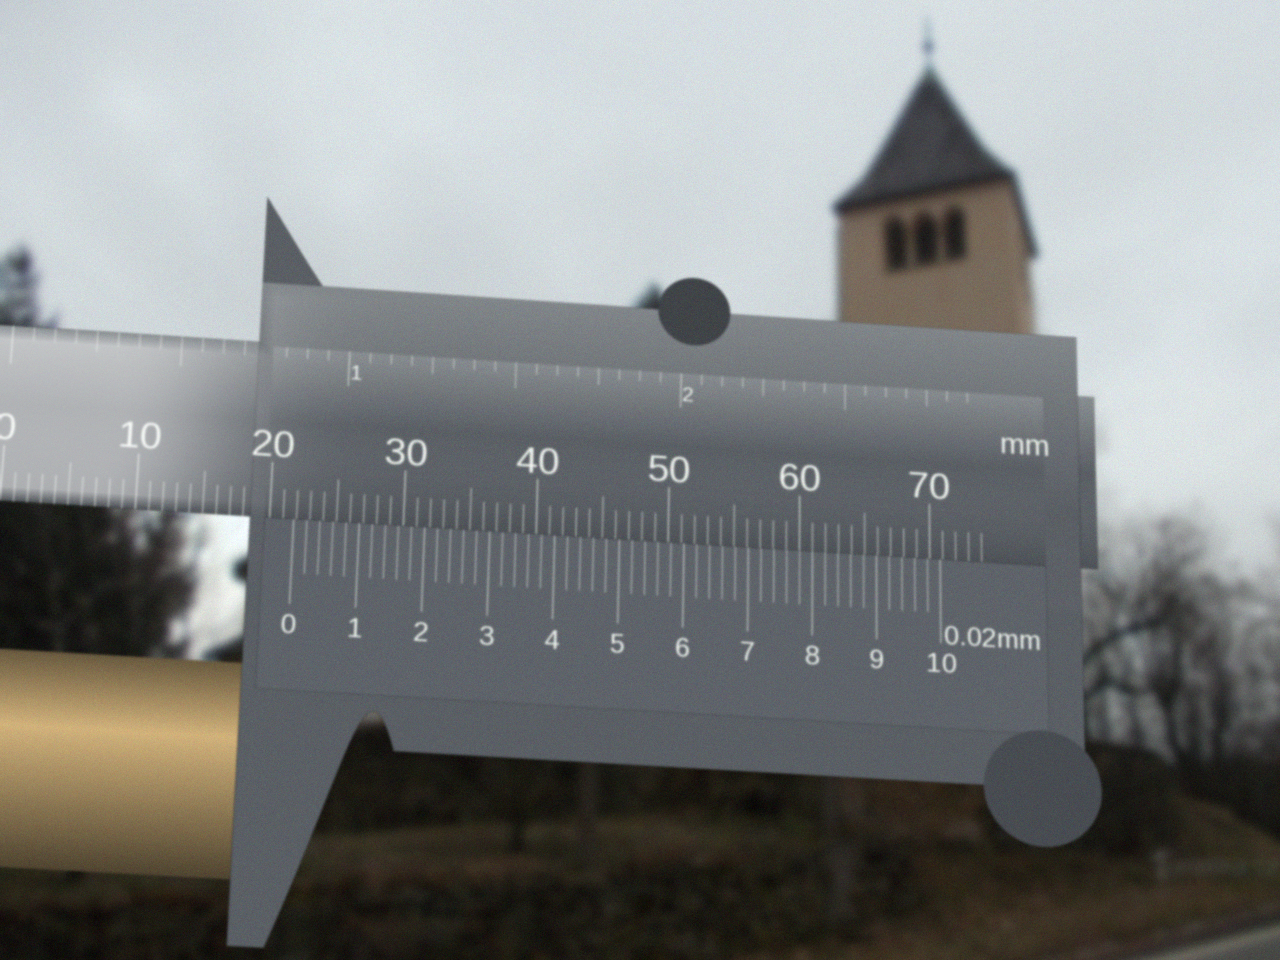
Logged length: 21.8 mm
